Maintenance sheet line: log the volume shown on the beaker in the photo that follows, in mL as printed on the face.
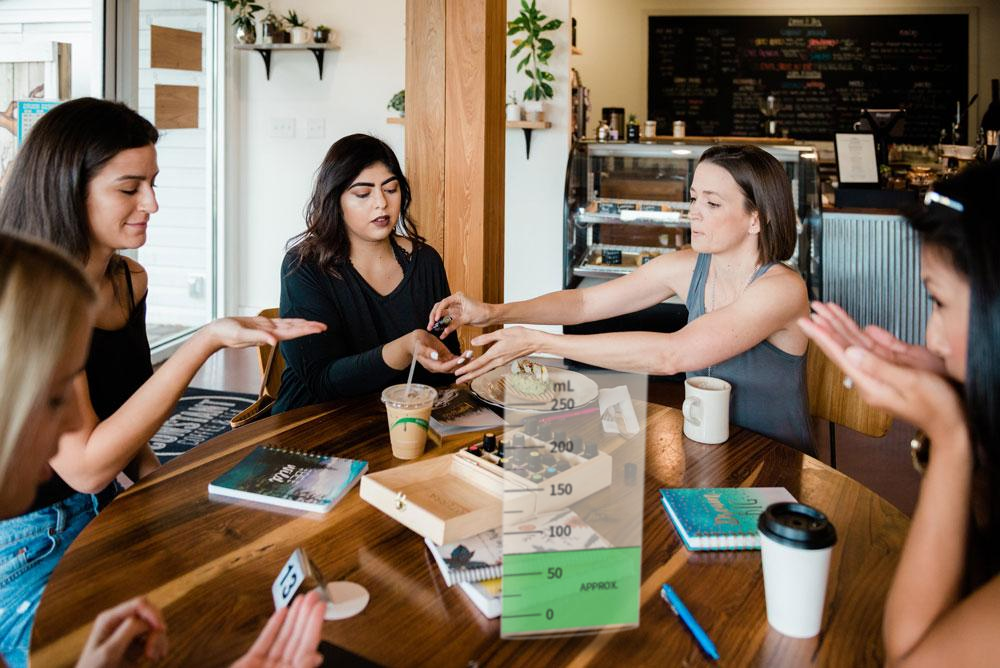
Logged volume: 75 mL
